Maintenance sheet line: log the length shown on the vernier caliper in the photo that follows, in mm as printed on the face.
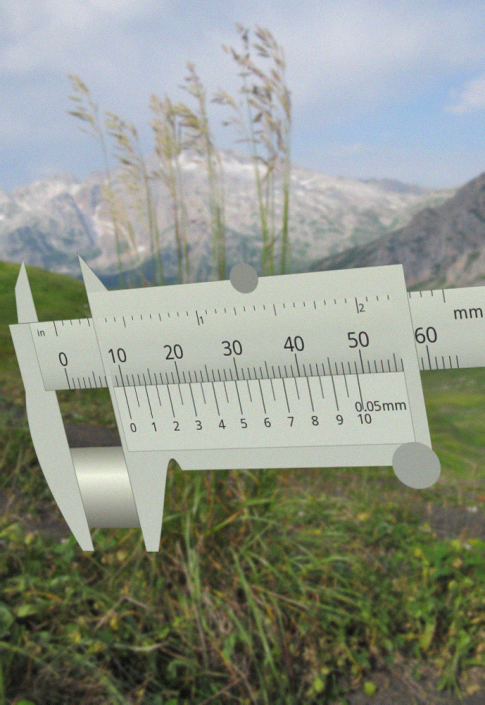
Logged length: 10.0 mm
